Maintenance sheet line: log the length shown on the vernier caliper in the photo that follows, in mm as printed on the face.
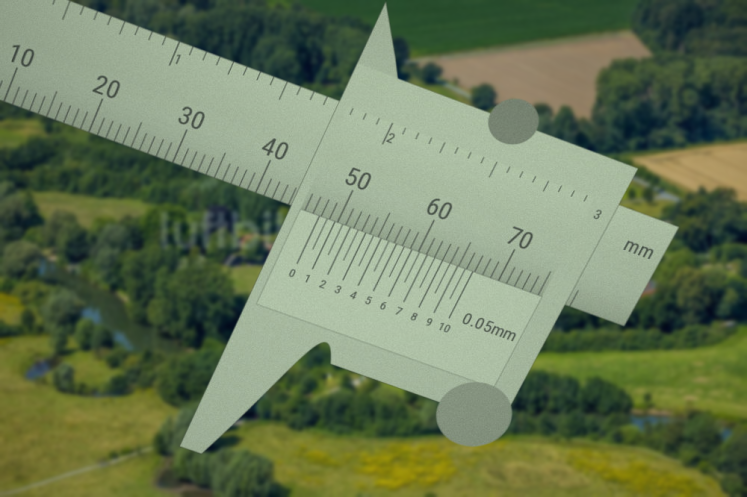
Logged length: 47.8 mm
